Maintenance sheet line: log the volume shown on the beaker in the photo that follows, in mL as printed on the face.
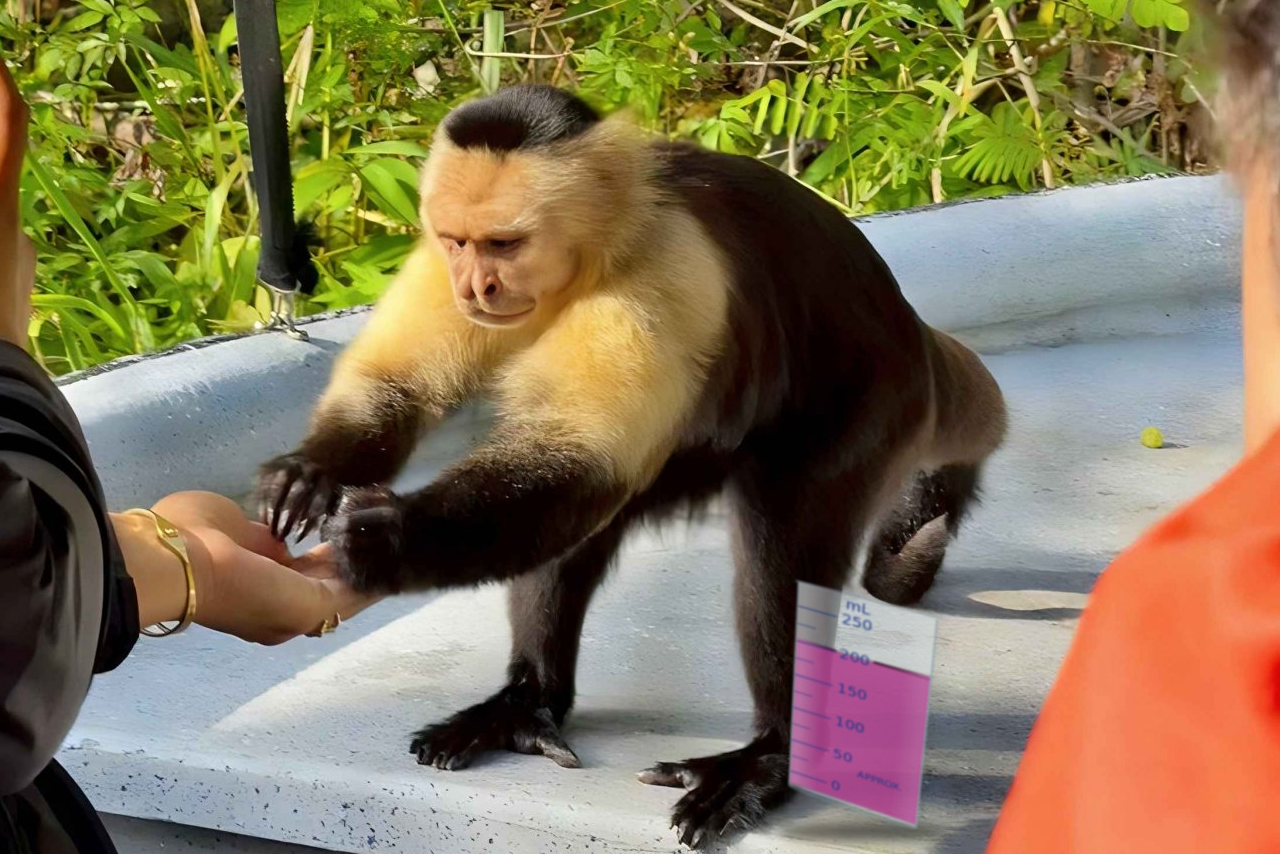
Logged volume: 200 mL
